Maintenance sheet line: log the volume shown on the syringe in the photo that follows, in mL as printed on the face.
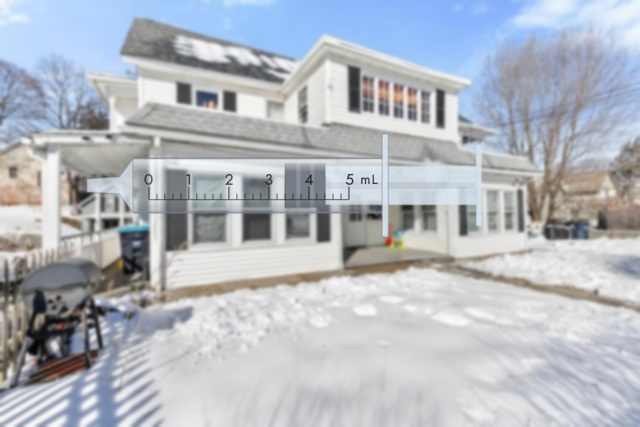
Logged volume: 3.4 mL
